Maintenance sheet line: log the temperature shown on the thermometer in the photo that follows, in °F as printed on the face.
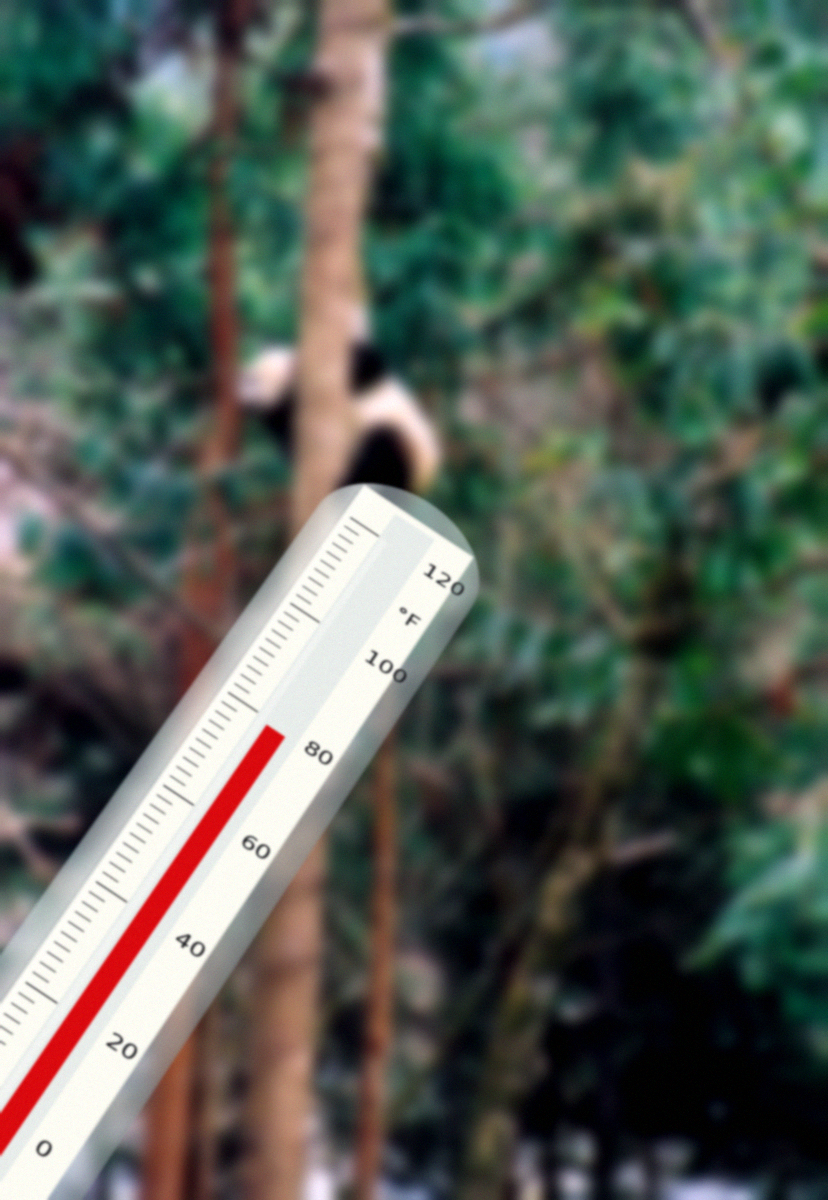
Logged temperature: 79 °F
